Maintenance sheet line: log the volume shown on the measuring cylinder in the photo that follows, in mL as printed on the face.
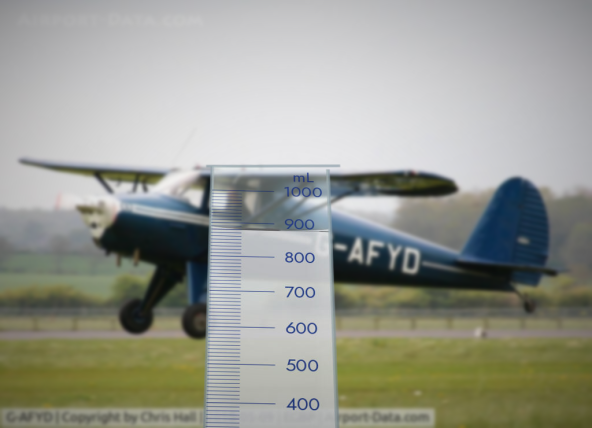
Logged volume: 880 mL
